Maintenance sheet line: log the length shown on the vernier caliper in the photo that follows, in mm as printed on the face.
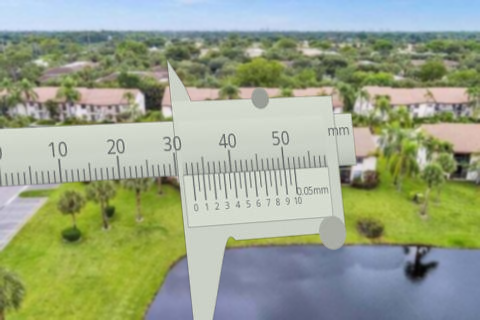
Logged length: 33.0 mm
